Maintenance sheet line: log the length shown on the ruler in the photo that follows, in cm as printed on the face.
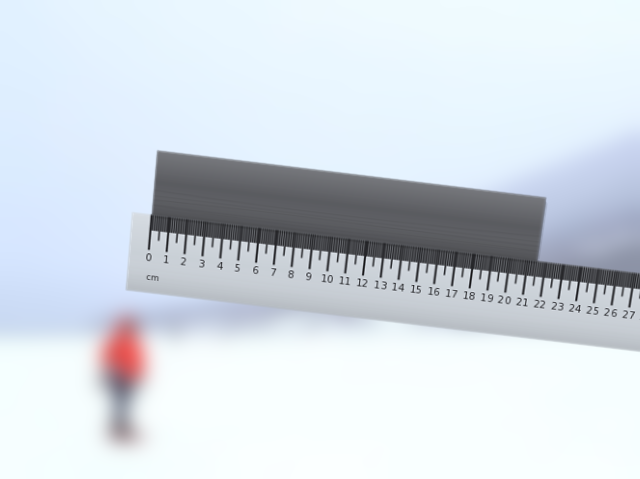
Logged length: 21.5 cm
